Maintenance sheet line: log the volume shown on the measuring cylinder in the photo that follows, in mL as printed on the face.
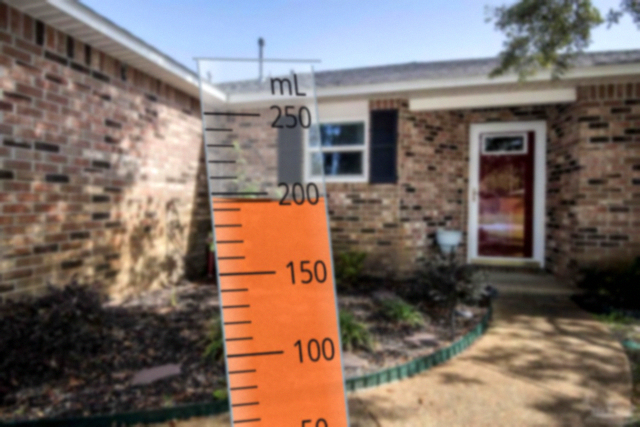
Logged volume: 195 mL
